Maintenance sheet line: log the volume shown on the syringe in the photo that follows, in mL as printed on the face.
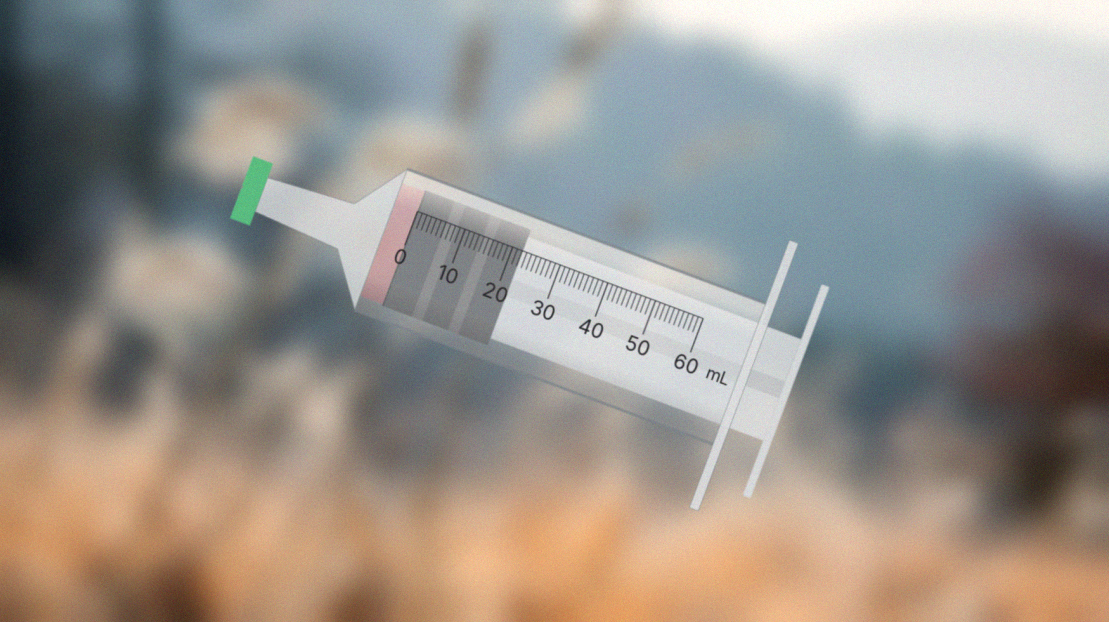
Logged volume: 0 mL
